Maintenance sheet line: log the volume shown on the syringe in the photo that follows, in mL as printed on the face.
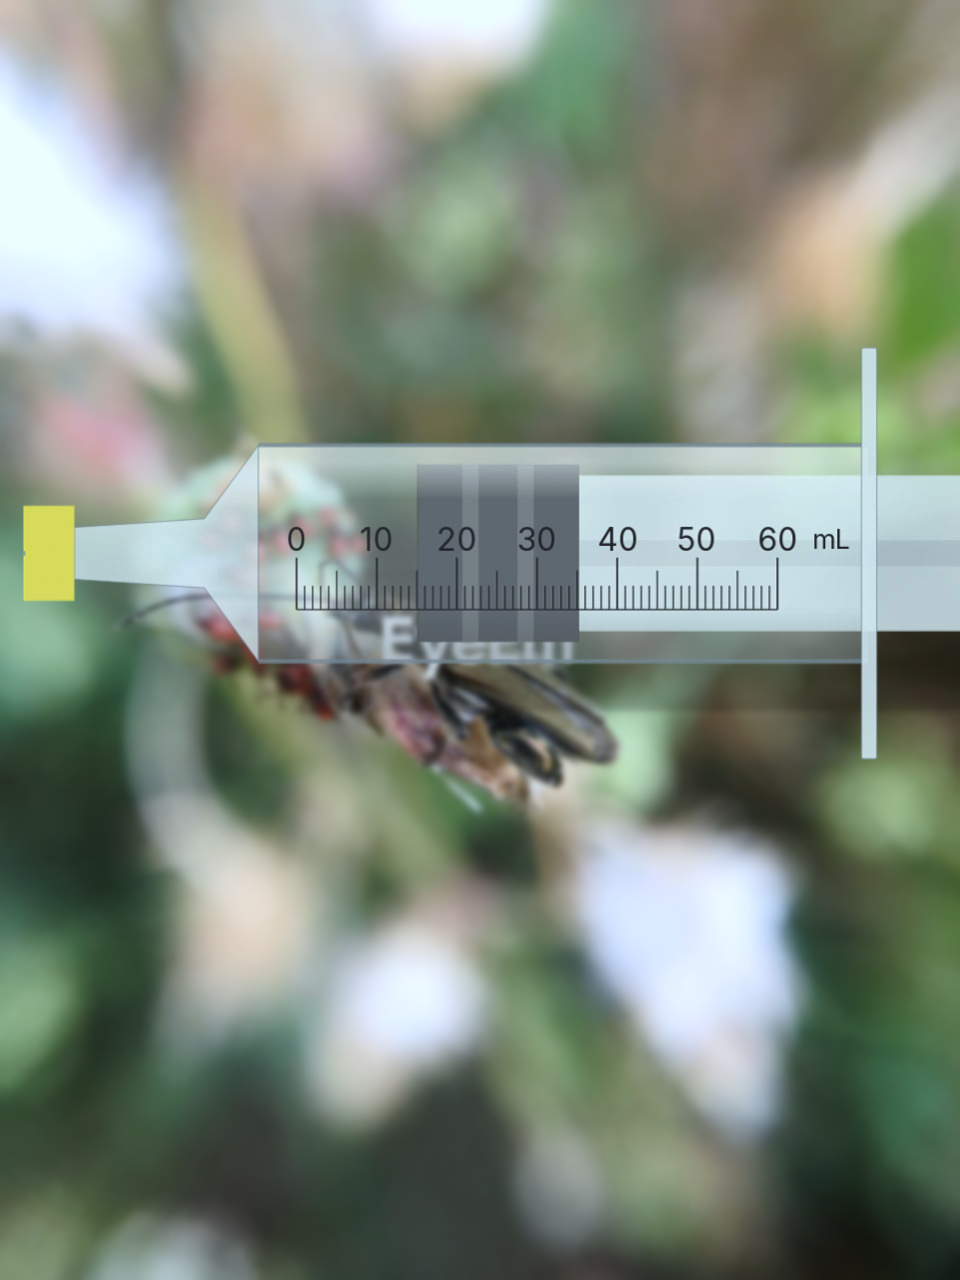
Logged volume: 15 mL
